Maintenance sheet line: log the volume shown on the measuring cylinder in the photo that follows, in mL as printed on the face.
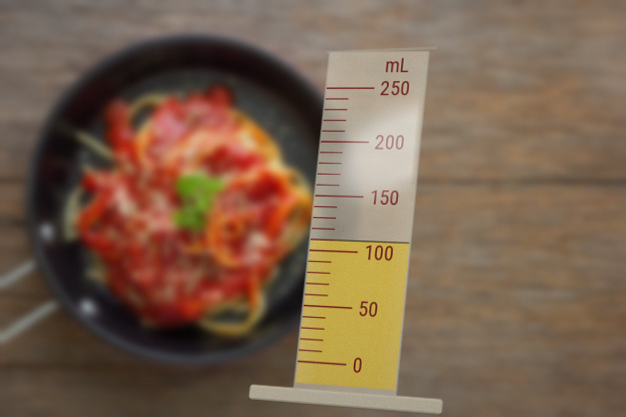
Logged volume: 110 mL
